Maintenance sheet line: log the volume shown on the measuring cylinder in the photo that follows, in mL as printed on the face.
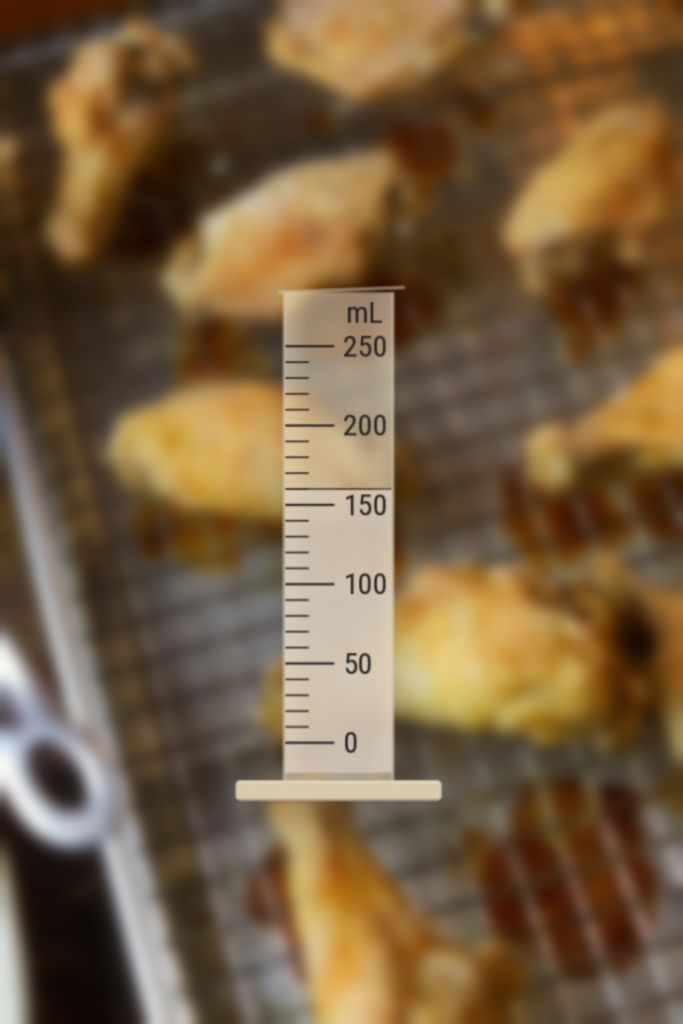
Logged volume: 160 mL
